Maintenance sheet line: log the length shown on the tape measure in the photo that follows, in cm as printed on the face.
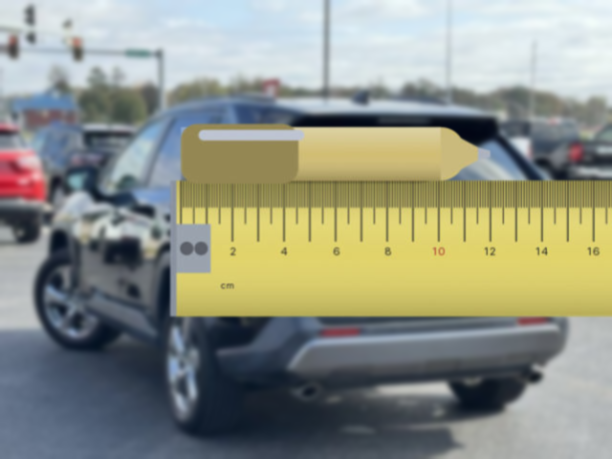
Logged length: 12 cm
